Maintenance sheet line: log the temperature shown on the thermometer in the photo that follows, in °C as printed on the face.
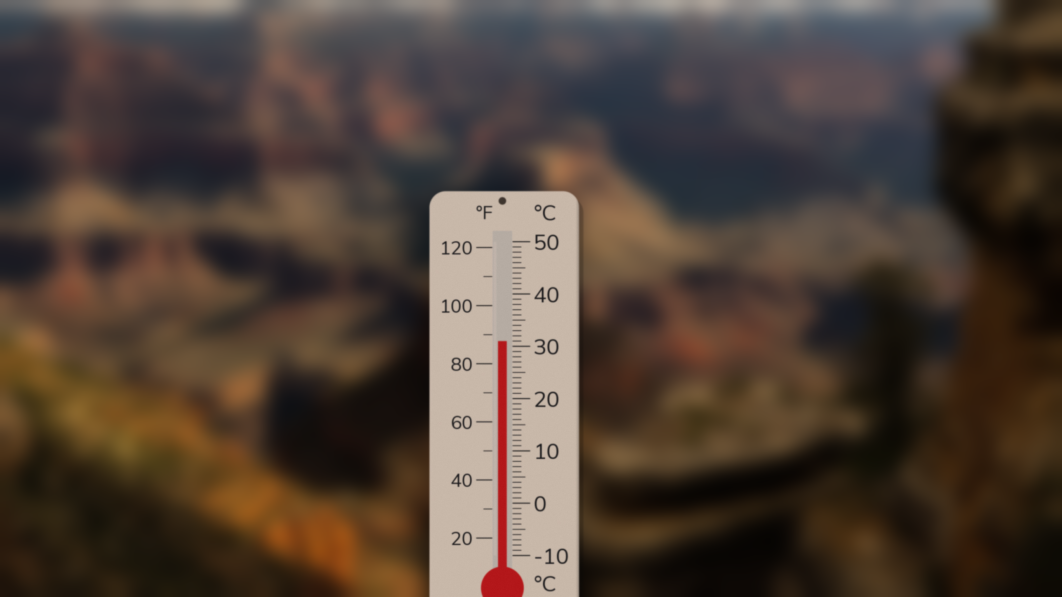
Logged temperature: 31 °C
